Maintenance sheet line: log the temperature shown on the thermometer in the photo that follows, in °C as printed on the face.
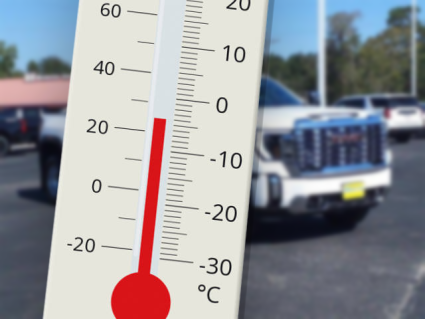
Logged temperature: -4 °C
